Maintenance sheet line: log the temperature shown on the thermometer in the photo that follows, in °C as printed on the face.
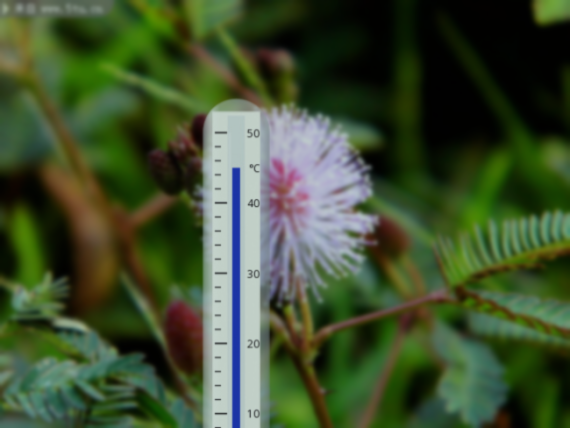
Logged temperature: 45 °C
